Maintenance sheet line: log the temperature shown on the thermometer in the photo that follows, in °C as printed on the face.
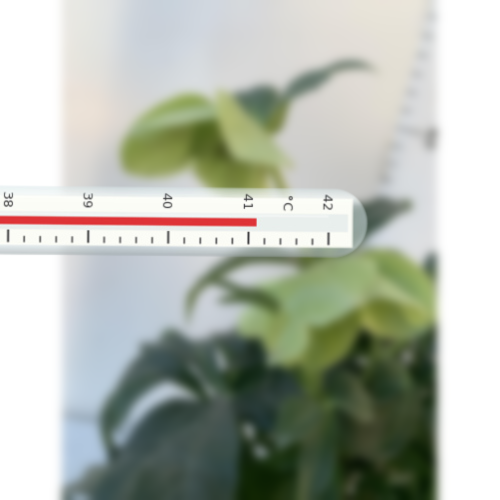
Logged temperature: 41.1 °C
